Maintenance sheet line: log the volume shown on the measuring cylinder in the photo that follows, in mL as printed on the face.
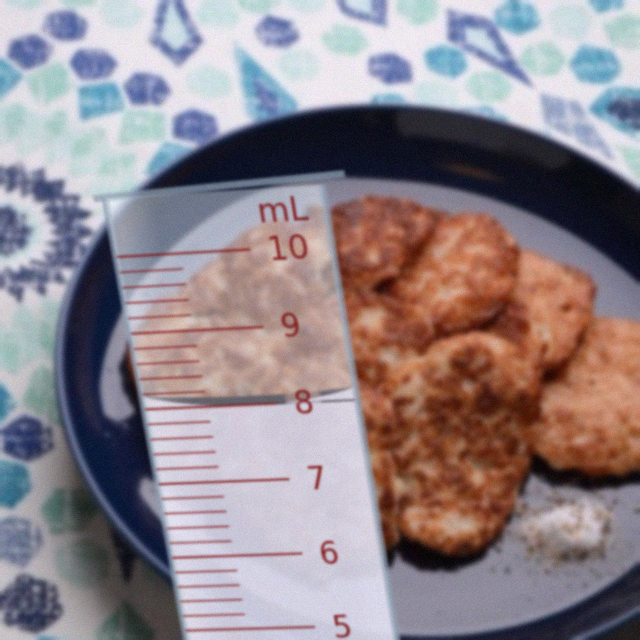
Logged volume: 8 mL
